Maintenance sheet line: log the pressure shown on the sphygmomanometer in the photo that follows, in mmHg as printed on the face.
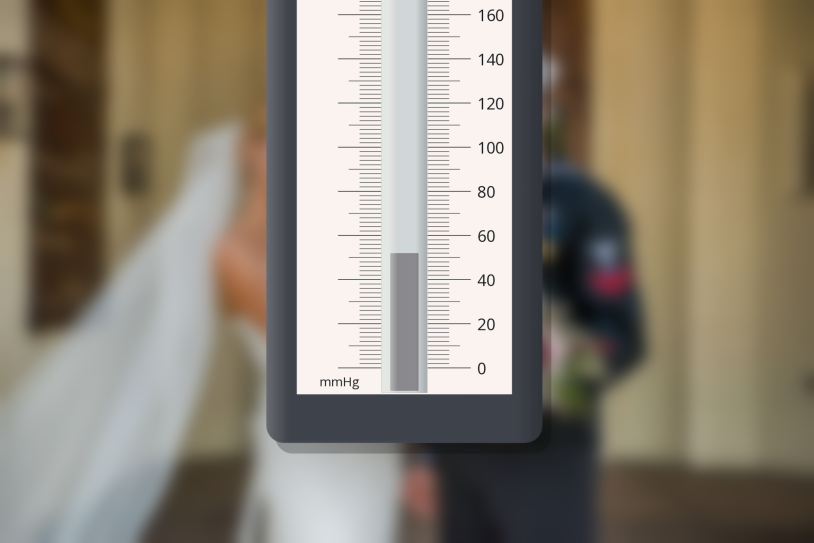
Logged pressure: 52 mmHg
